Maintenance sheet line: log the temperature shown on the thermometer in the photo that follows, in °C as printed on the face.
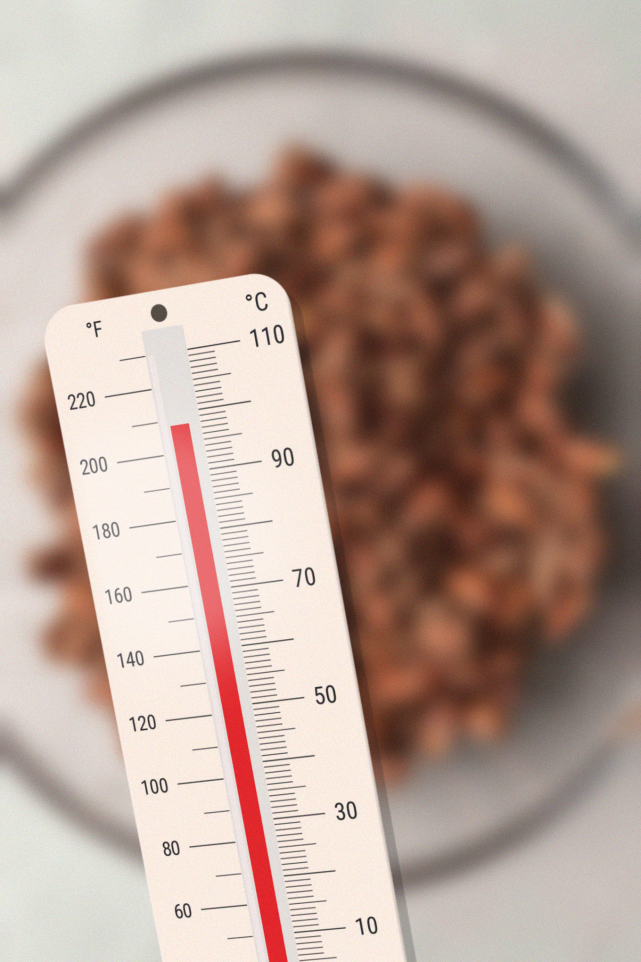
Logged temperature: 98 °C
